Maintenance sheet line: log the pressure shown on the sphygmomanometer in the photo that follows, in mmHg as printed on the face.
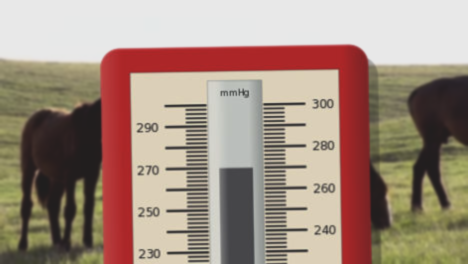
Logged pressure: 270 mmHg
